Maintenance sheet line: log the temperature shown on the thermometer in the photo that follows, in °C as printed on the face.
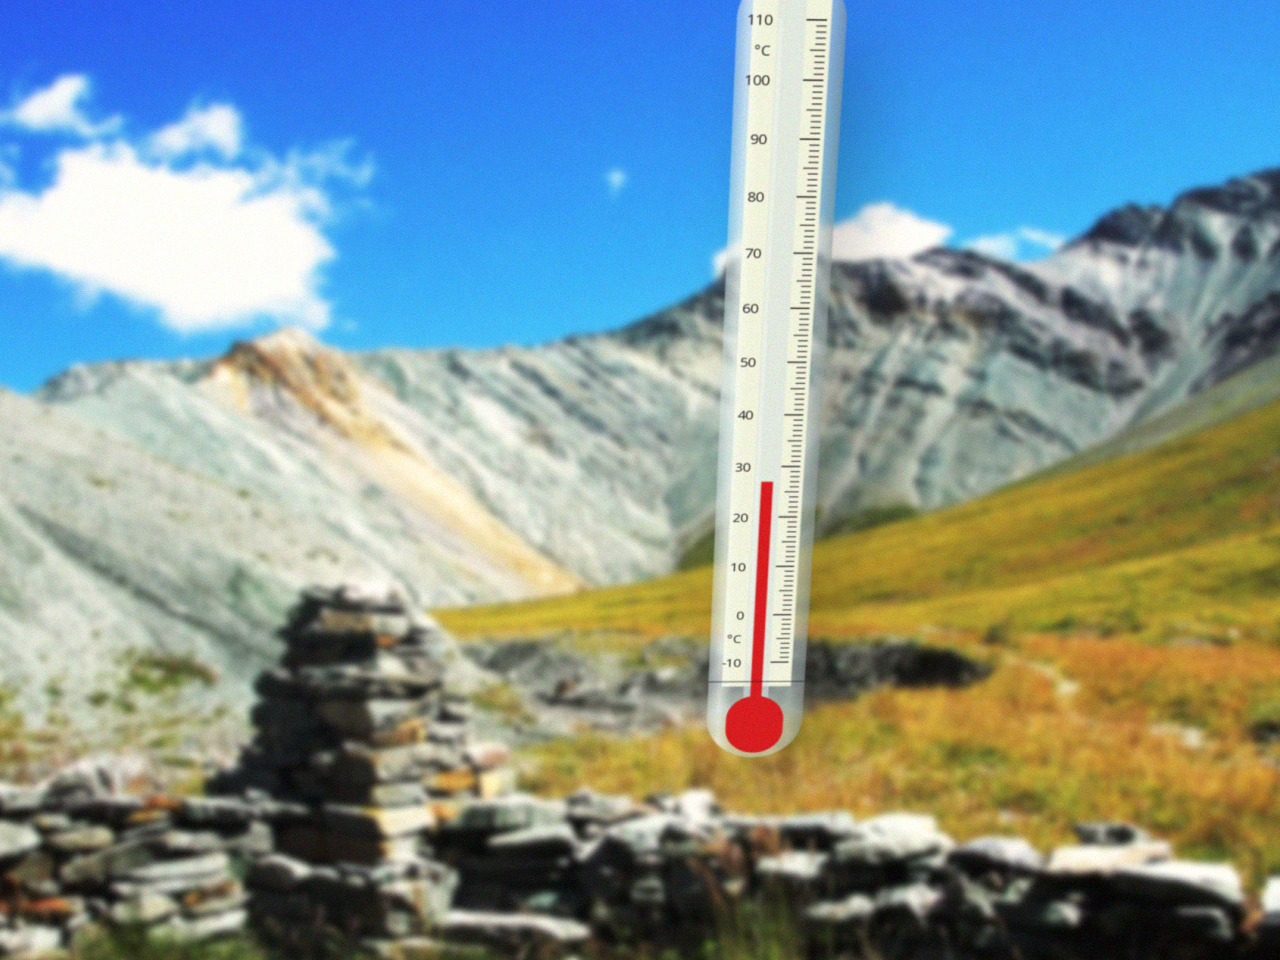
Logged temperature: 27 °C
